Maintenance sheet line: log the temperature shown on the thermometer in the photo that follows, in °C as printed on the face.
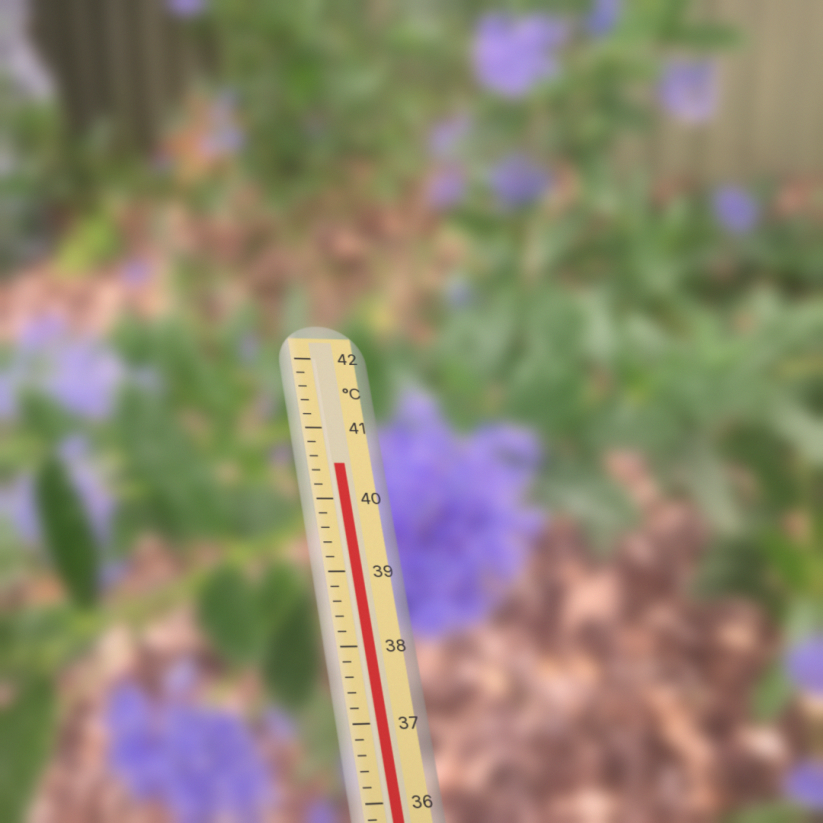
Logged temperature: 40.5 °C
